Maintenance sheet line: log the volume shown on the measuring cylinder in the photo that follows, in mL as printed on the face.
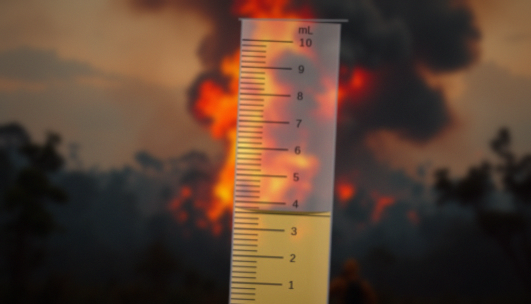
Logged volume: 3.6 mL
